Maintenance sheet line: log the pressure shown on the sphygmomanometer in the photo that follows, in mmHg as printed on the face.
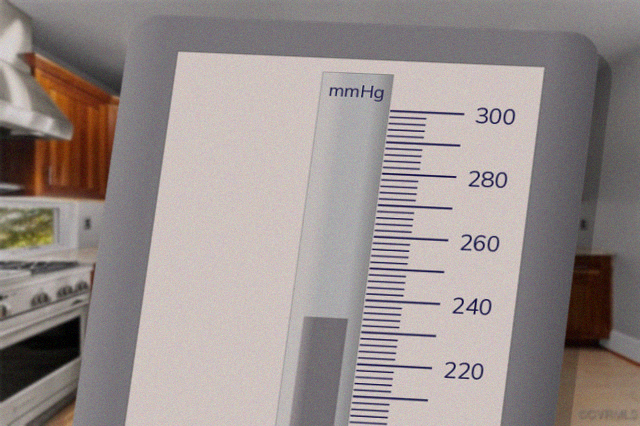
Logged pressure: 234 mmHg
